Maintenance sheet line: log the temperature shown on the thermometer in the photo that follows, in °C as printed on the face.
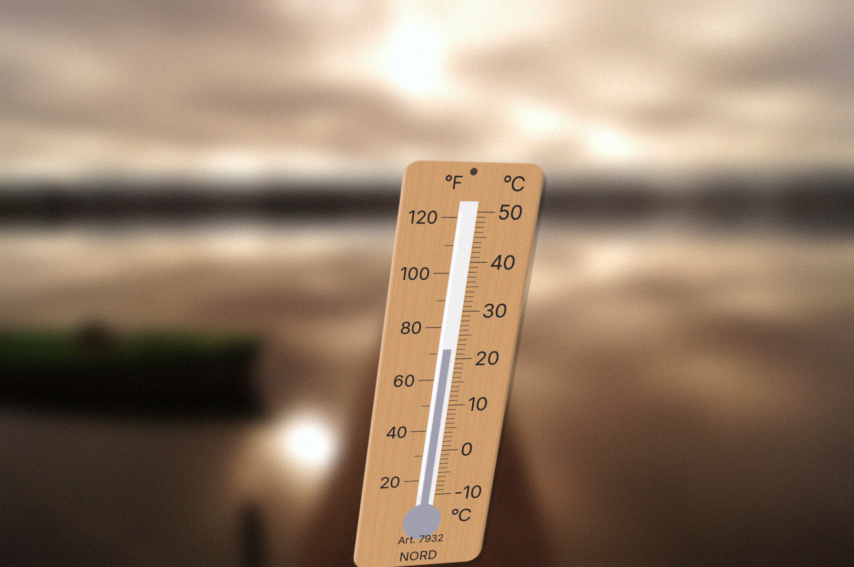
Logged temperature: 22 °C
